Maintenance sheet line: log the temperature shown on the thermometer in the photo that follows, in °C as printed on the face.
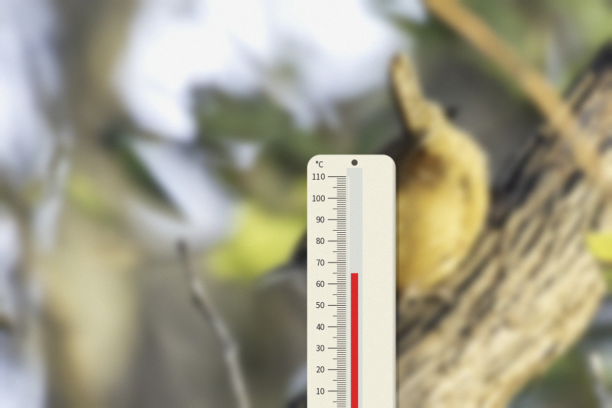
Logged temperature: 65 °C
